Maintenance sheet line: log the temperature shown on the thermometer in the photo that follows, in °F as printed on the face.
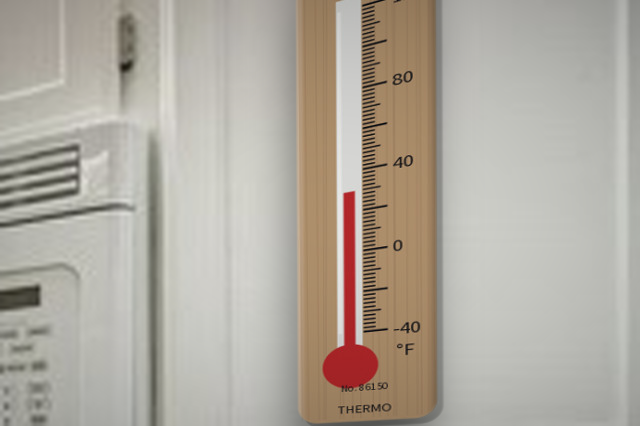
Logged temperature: 30 °F
